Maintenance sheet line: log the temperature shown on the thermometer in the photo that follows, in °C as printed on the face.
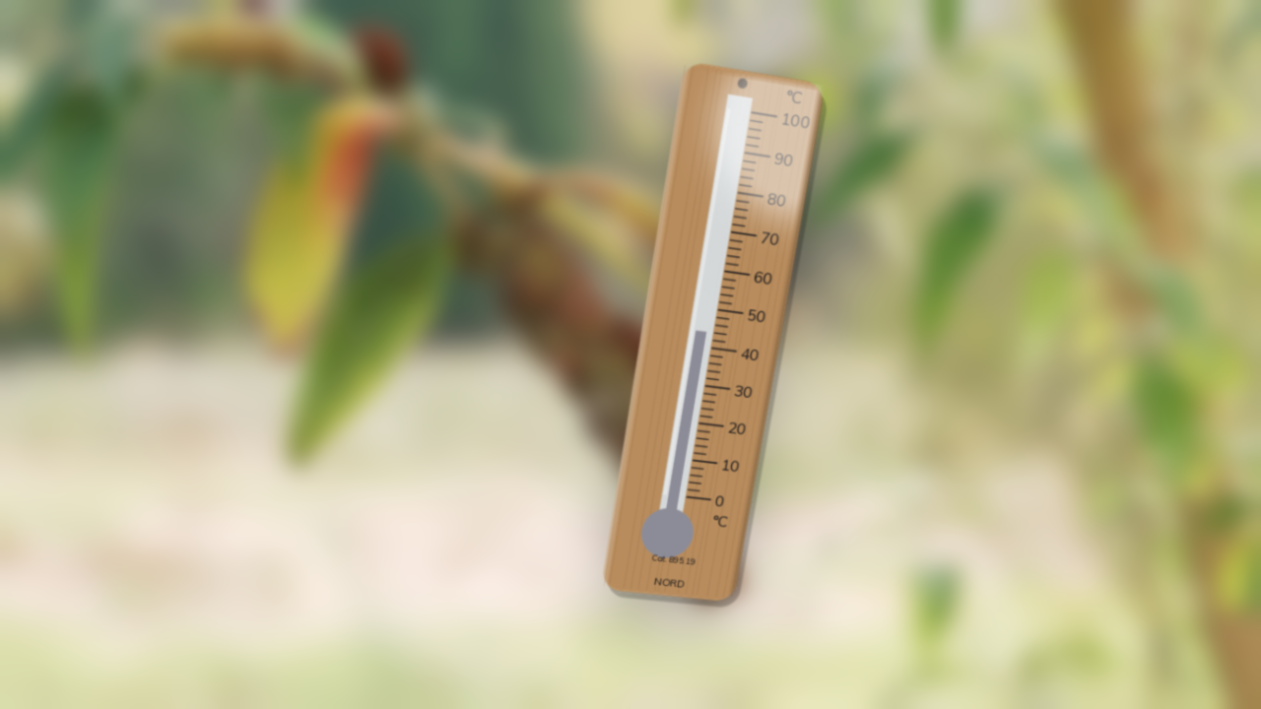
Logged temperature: 44 °C
